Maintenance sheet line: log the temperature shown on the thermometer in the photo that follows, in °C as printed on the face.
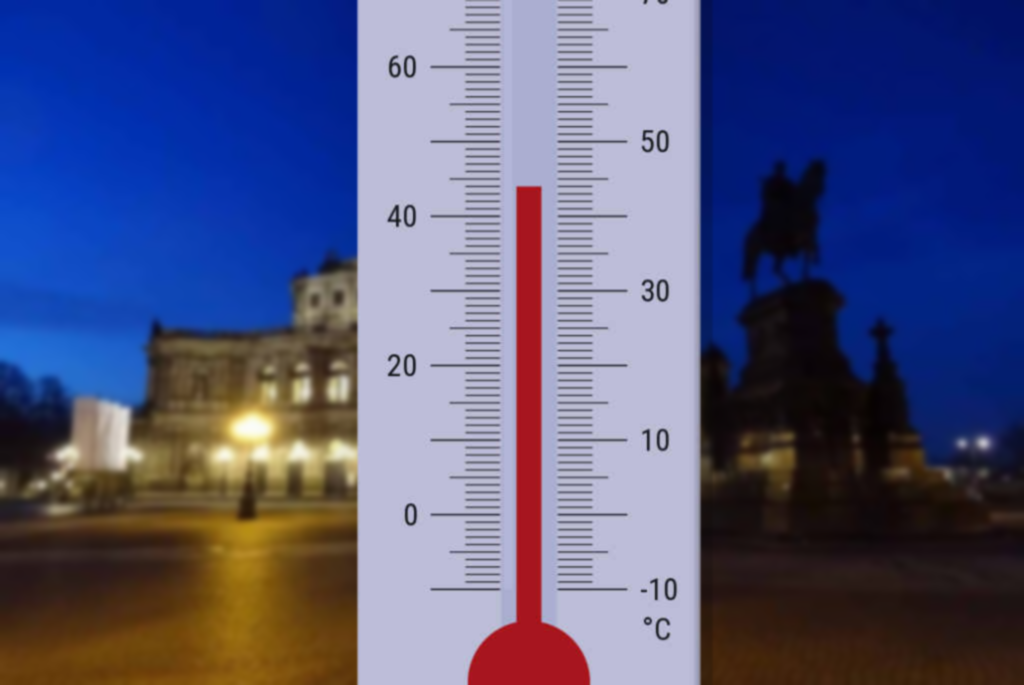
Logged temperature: 44 °C
